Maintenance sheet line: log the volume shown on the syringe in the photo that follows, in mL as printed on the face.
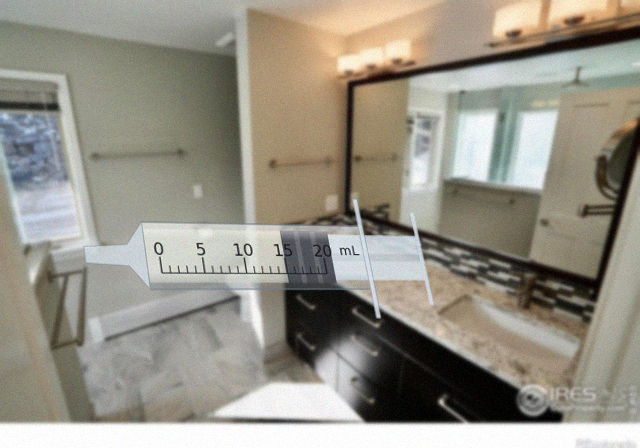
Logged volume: 15 mL
